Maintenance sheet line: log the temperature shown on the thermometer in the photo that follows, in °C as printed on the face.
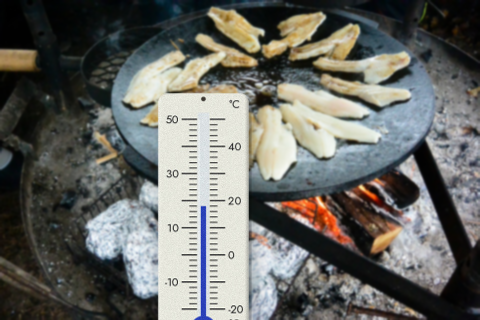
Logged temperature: 18 °C
